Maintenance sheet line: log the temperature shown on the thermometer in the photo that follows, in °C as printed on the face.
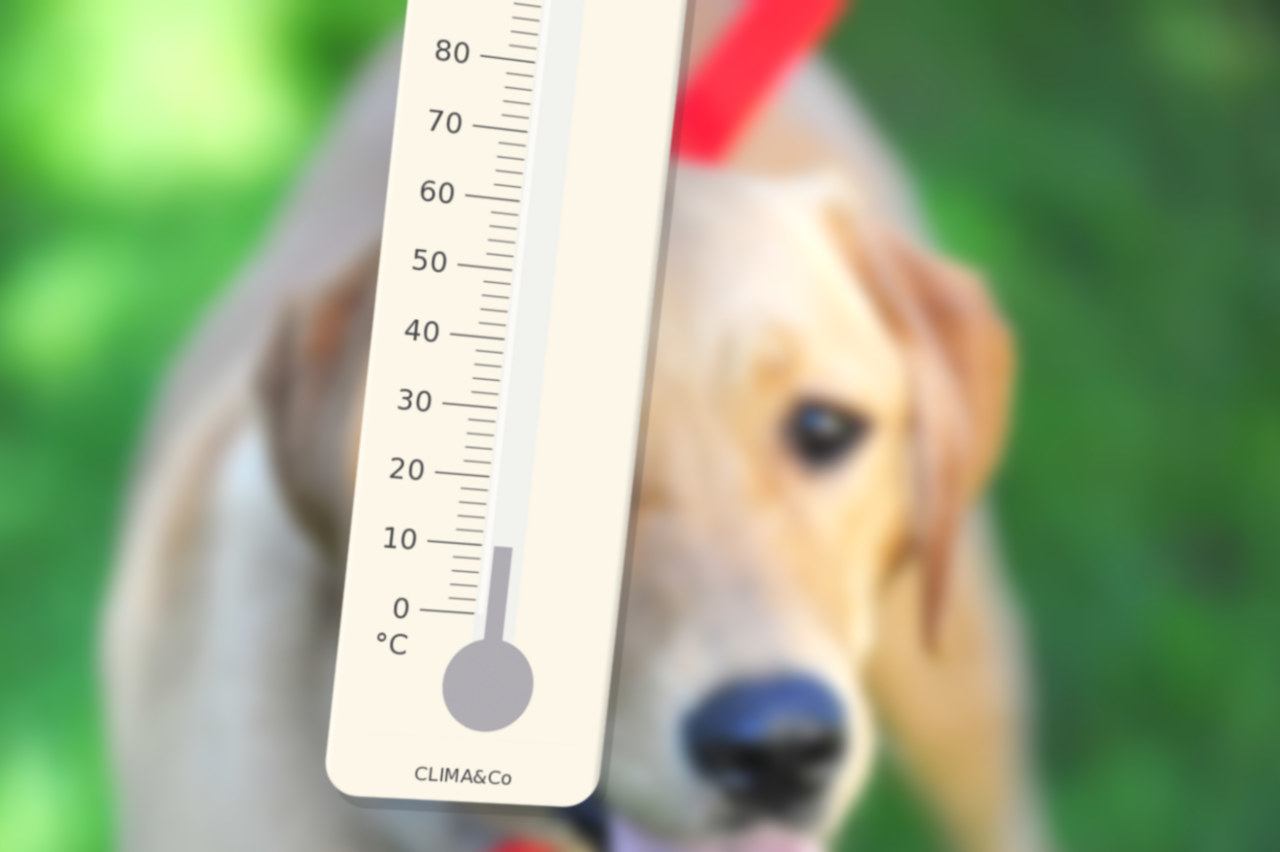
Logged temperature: 10 °C
